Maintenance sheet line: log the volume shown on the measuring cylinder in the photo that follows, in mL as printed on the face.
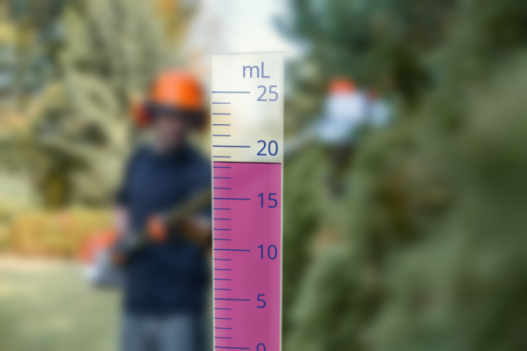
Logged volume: 18.5 mL
